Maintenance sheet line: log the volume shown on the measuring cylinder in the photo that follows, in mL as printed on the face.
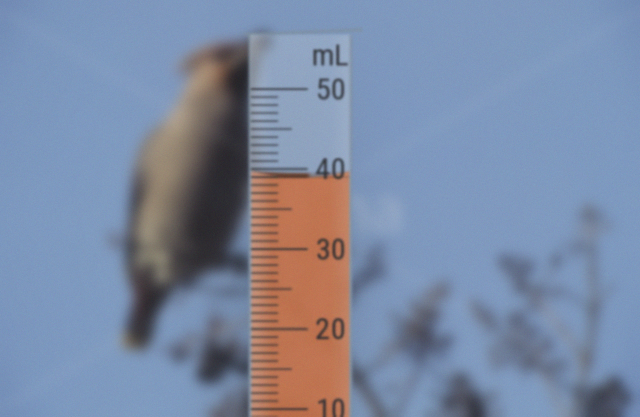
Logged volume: 39 mL
